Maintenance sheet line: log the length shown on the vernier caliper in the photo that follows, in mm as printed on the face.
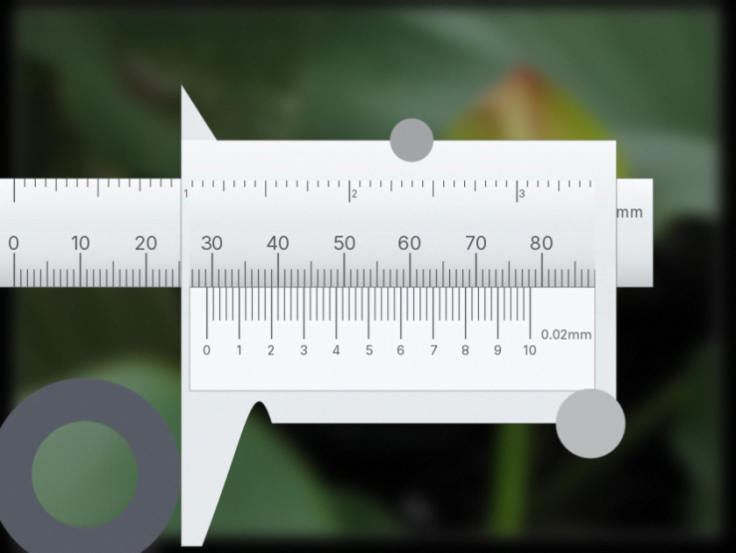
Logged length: 29.2 mm
